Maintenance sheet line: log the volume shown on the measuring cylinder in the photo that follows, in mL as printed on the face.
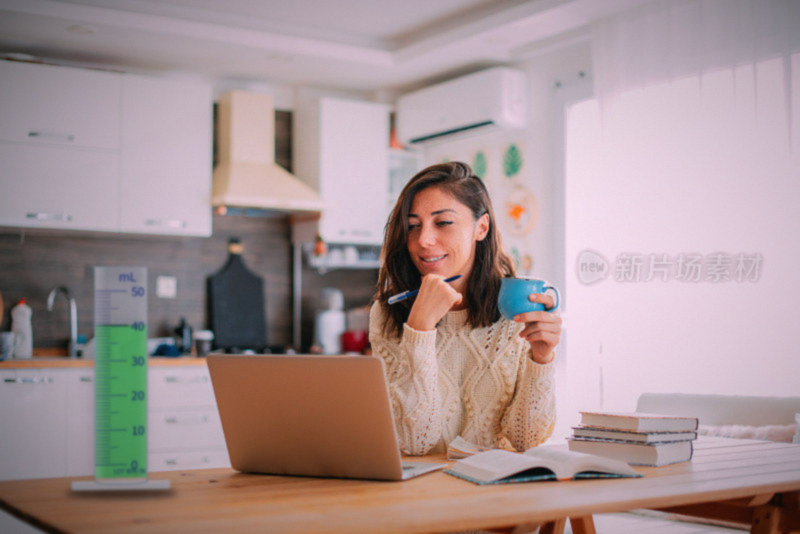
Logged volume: 40 mL
